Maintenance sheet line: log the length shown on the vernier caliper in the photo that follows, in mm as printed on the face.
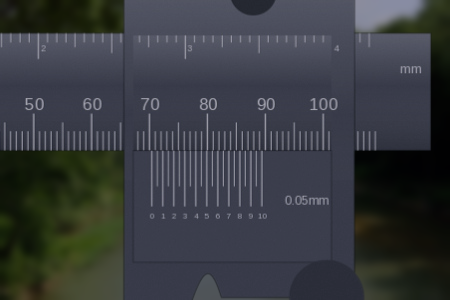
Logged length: 70.4 mm
